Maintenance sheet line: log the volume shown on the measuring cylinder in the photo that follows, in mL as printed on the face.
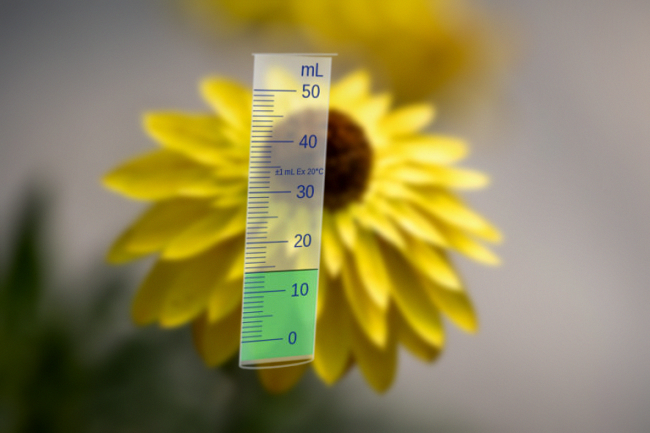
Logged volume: 14 mL
